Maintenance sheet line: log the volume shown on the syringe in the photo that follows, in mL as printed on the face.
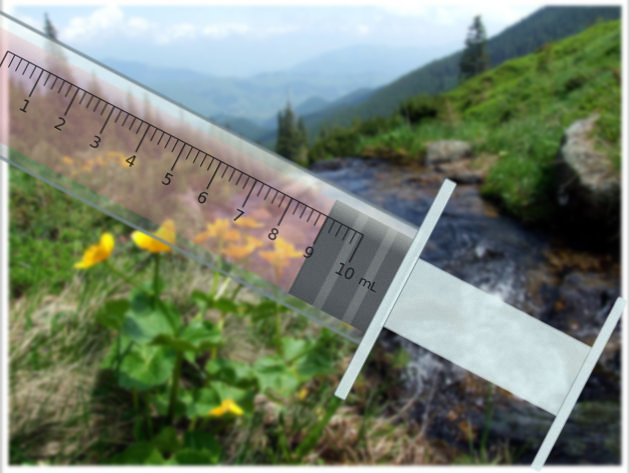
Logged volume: 9 mL
